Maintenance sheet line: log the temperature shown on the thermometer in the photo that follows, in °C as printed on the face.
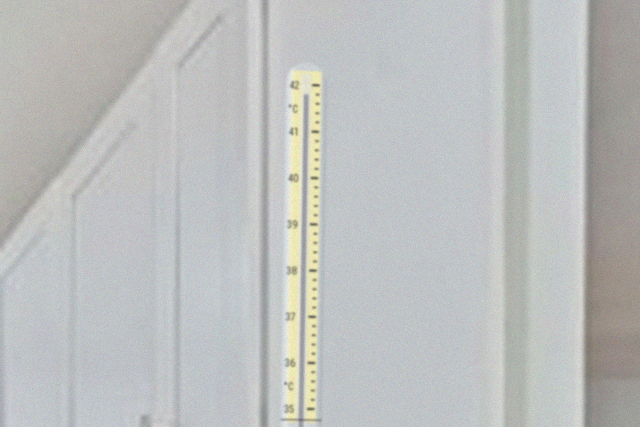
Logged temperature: 41.8 °C
